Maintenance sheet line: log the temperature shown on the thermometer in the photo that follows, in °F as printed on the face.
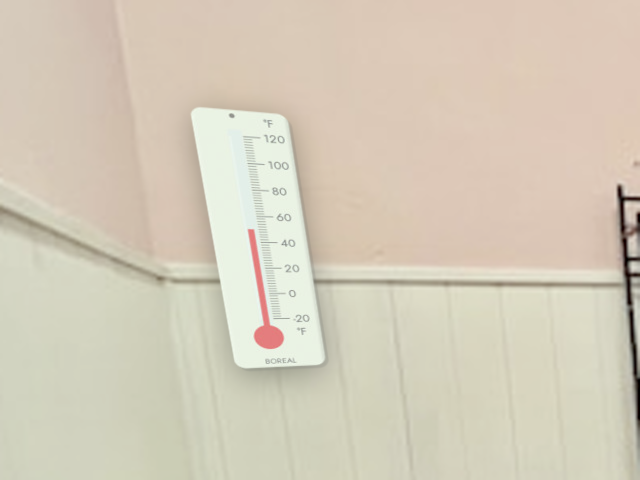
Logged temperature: 50 °F
